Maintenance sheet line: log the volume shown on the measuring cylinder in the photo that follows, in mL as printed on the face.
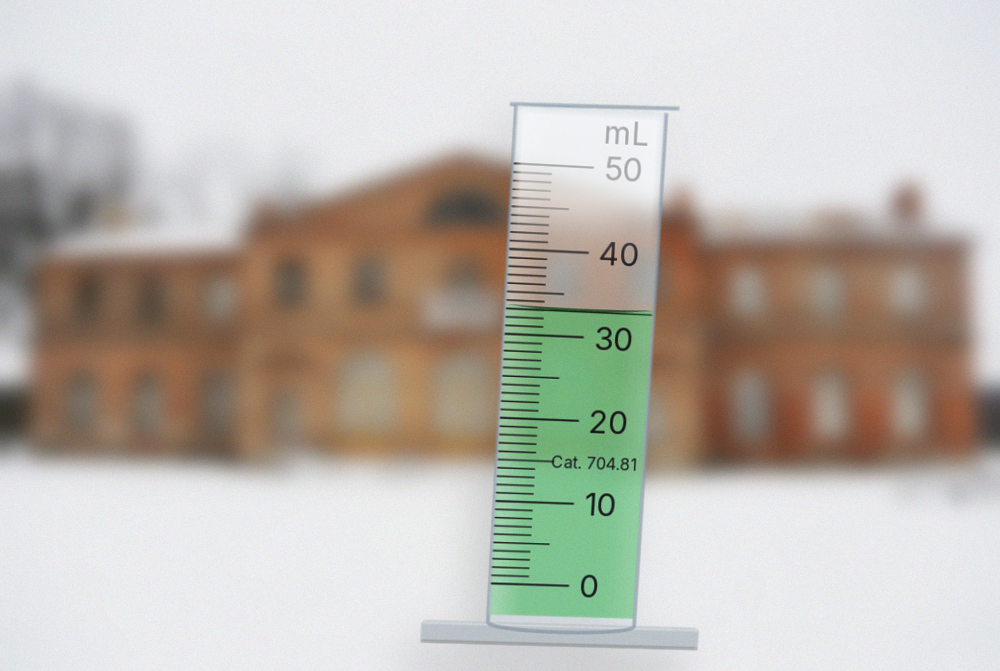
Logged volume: 33 mL
